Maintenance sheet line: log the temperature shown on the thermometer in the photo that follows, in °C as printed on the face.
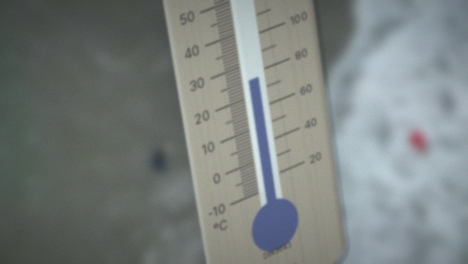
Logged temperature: 25 °C
